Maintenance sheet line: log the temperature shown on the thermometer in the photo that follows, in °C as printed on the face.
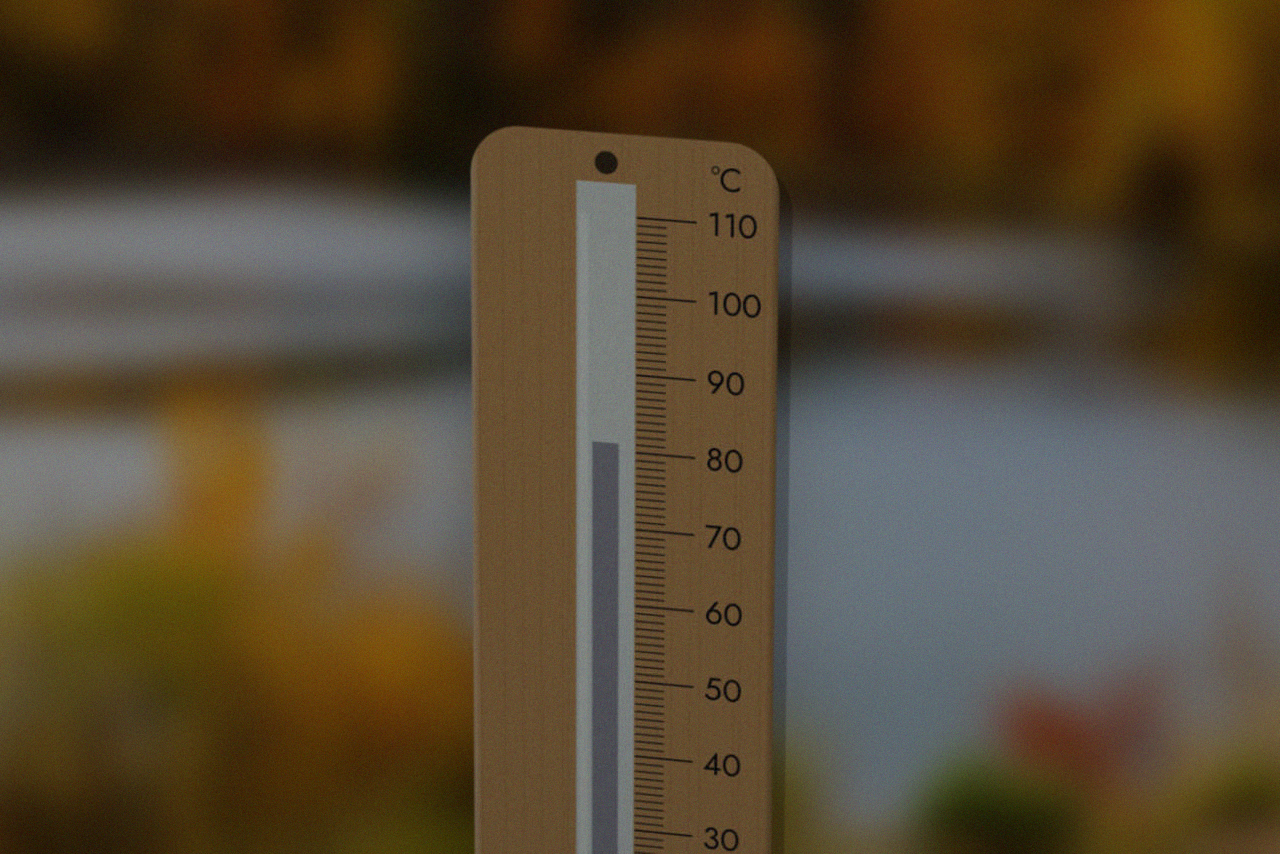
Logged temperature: 81 °C
